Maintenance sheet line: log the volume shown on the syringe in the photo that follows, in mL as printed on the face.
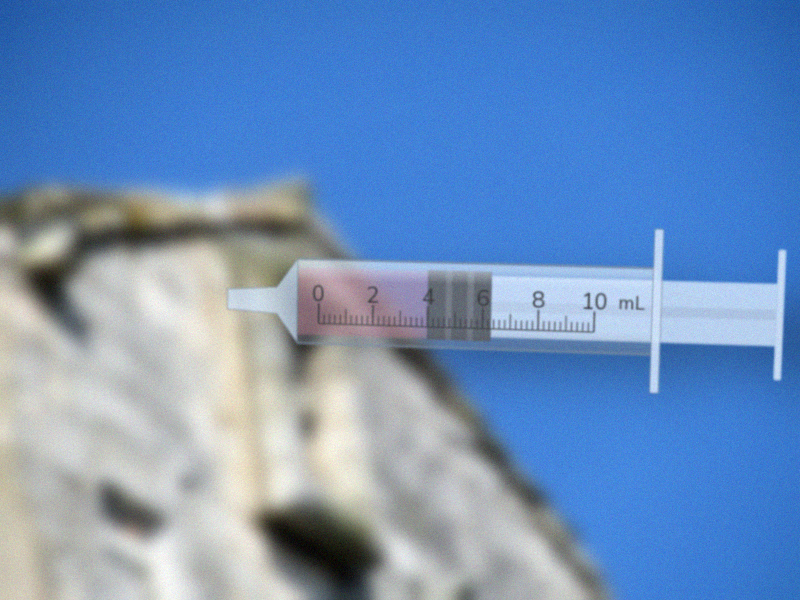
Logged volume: 4 mL
